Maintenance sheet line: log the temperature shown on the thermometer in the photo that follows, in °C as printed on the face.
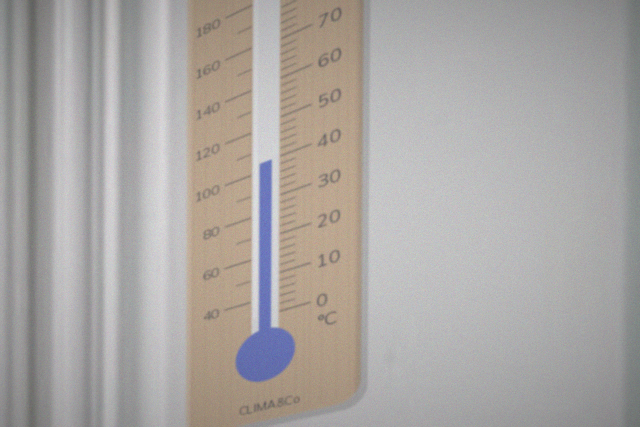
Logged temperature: 40 °C
